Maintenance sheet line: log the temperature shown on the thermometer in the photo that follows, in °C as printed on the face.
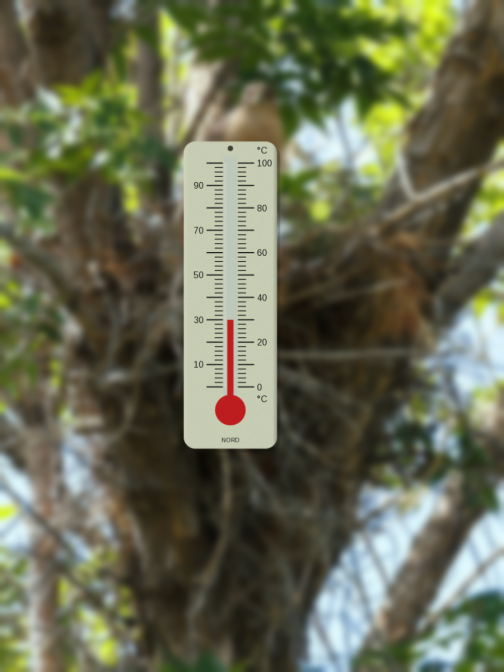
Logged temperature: 30 °C
